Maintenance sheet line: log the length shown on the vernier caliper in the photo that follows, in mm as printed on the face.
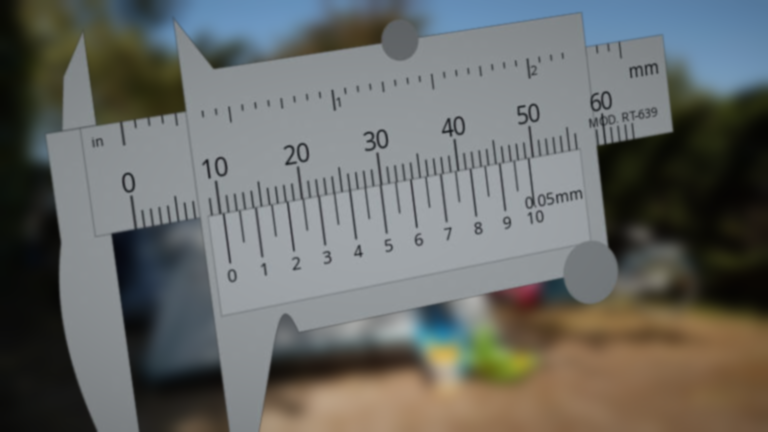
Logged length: 10.4 mm
